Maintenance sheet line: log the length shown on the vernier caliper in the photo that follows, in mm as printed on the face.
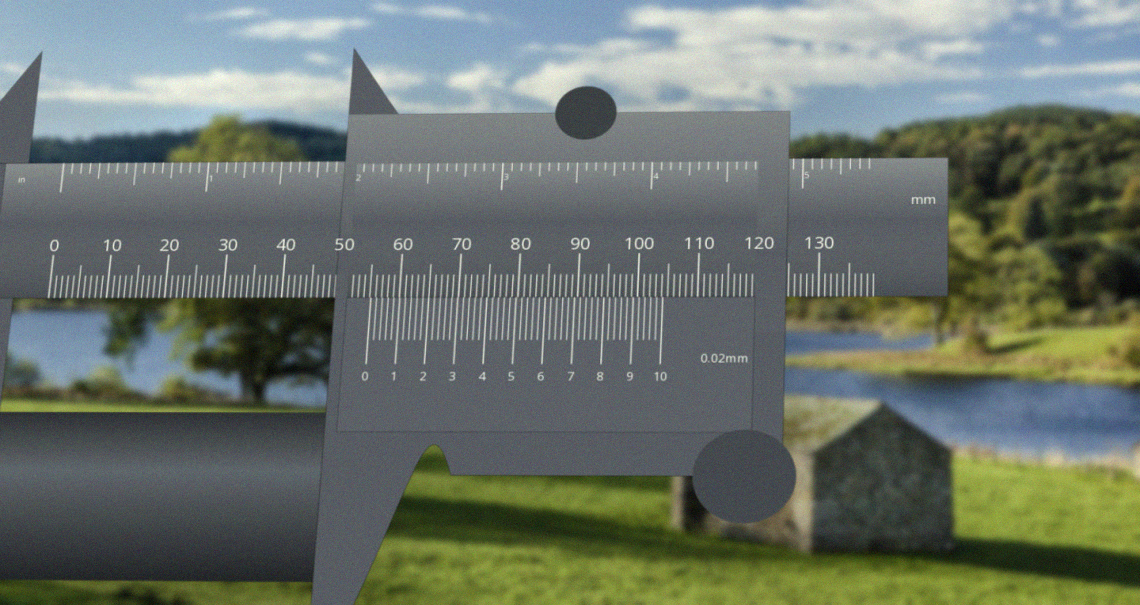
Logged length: 55.2 mm
